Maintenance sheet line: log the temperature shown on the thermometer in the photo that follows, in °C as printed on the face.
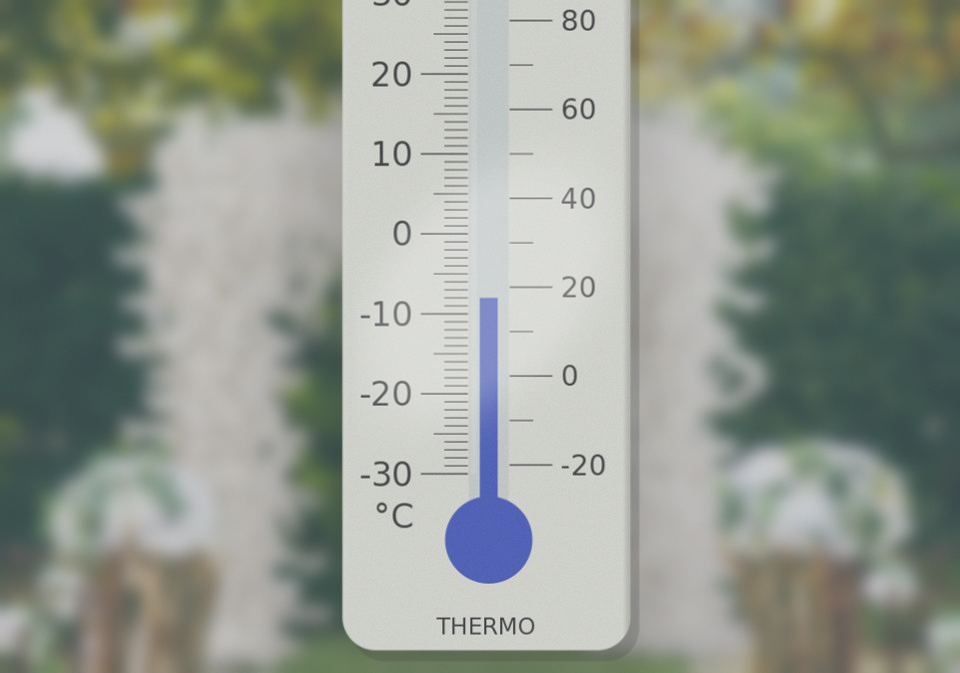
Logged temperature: -8 °C
